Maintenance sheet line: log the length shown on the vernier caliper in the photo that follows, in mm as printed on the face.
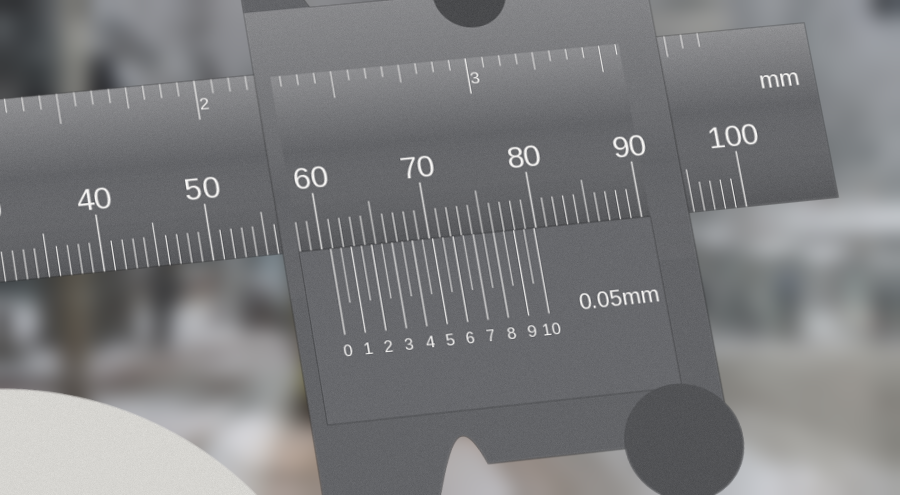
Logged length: 60.8 mm
